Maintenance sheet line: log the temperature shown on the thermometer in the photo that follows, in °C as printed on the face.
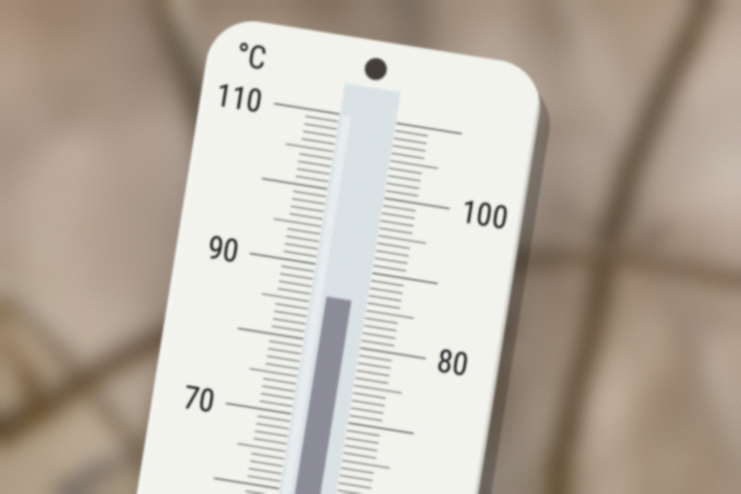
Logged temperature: 86 °C
